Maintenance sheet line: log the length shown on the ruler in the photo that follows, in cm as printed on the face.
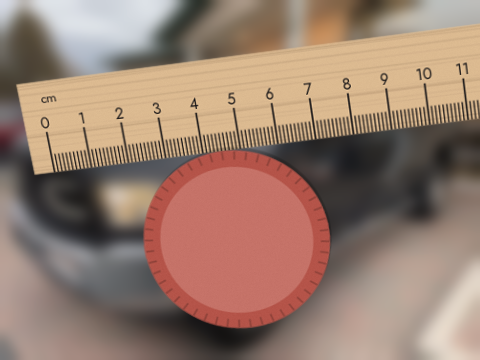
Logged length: 5 cm
